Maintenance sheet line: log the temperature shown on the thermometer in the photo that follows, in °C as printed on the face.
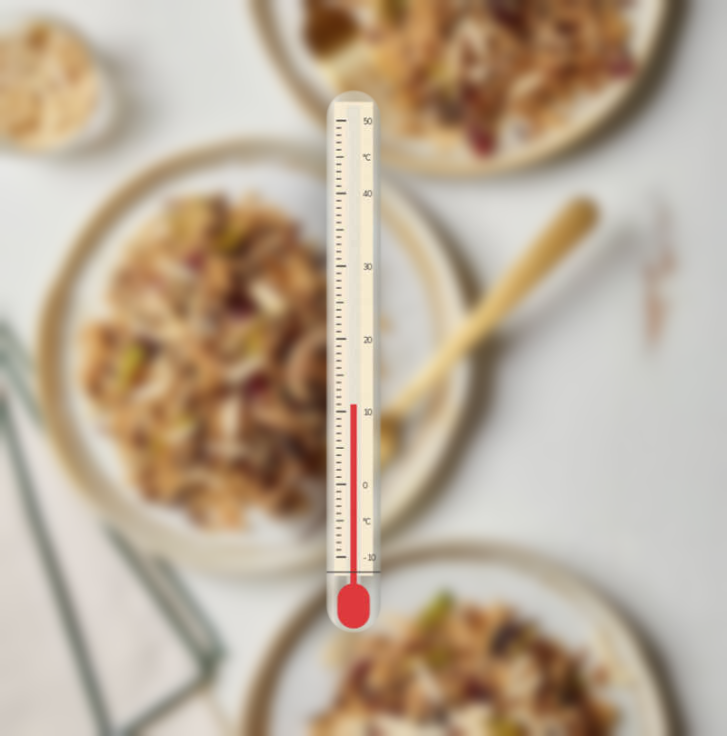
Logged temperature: 11 °C
